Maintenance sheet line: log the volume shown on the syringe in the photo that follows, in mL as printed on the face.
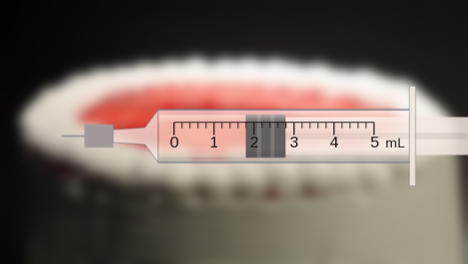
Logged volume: 1.8 mL
